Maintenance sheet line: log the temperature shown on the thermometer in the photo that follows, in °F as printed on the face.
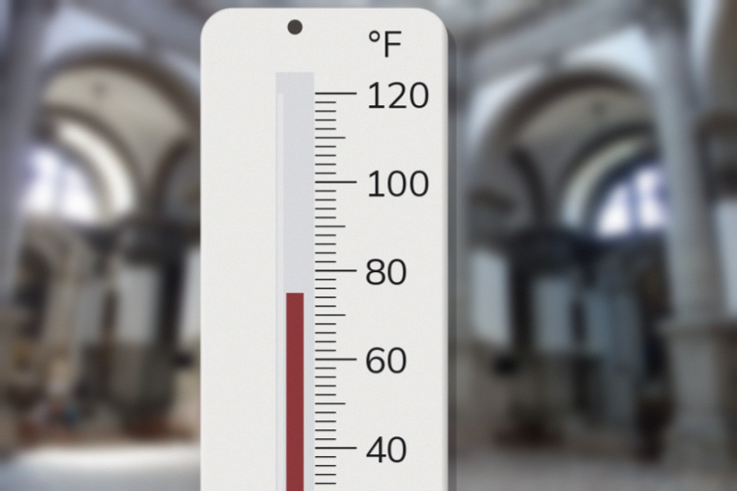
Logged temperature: 75 °F
